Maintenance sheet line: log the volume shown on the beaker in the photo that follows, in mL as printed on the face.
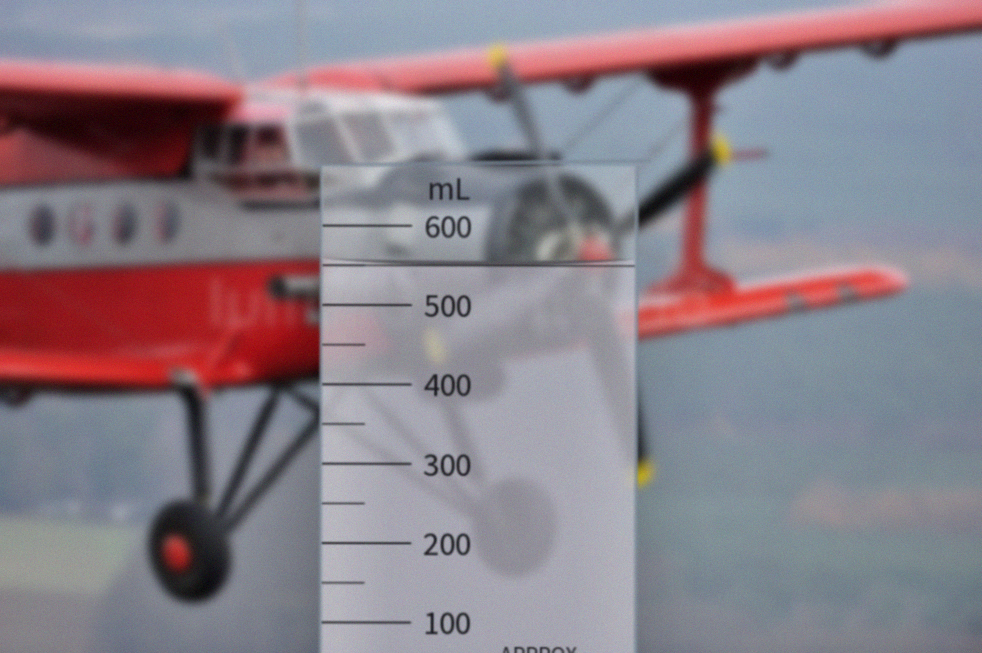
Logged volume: 550 mL
